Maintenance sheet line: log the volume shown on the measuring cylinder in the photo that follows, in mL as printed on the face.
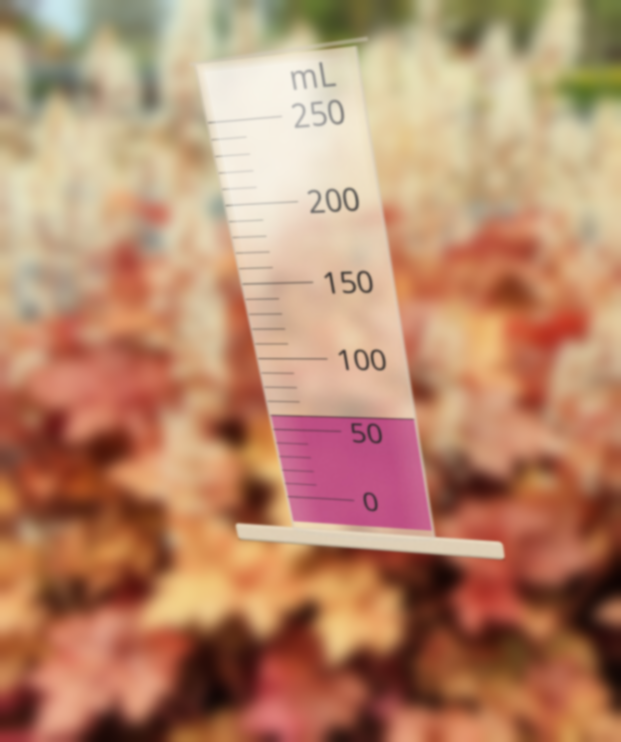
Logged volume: 60 mL
